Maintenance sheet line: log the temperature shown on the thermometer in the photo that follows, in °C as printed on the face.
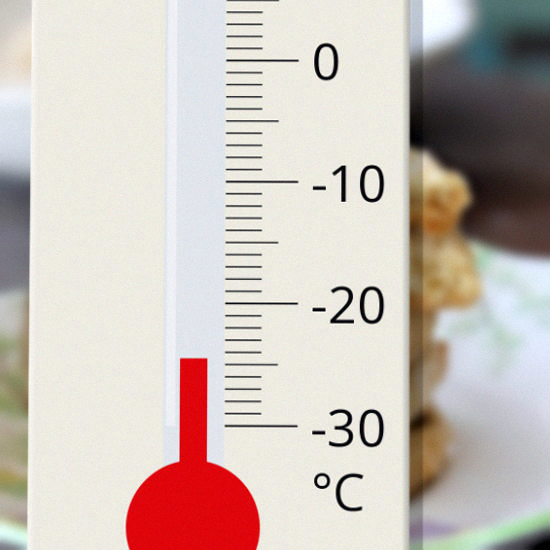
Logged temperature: -24.5 °C
